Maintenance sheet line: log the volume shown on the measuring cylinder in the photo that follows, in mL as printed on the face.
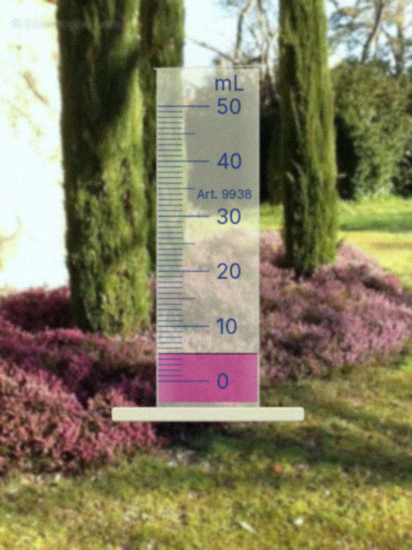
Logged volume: 5 mL
